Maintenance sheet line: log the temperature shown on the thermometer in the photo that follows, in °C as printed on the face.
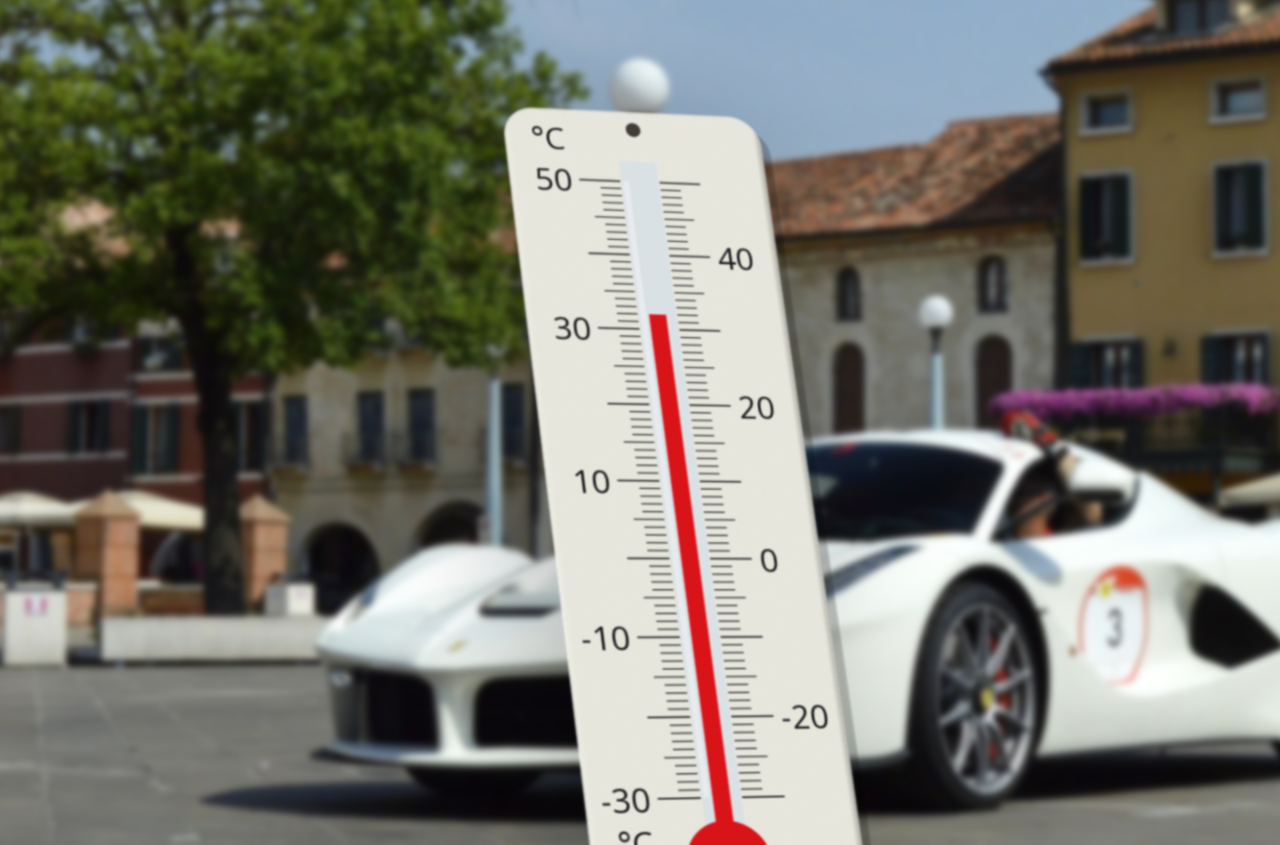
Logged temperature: 32 °C
